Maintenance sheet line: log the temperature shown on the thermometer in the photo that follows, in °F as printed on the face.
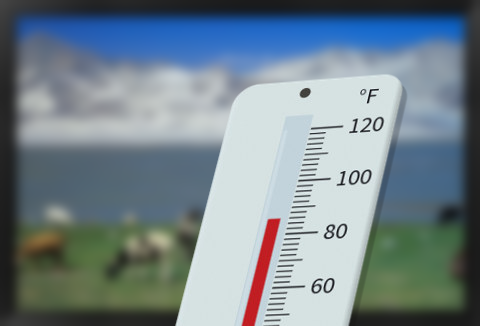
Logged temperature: 86 °F
